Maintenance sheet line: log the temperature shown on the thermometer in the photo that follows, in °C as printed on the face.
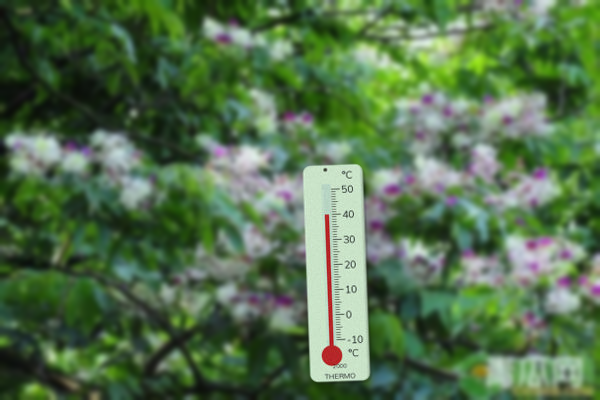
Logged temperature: 40 °C
